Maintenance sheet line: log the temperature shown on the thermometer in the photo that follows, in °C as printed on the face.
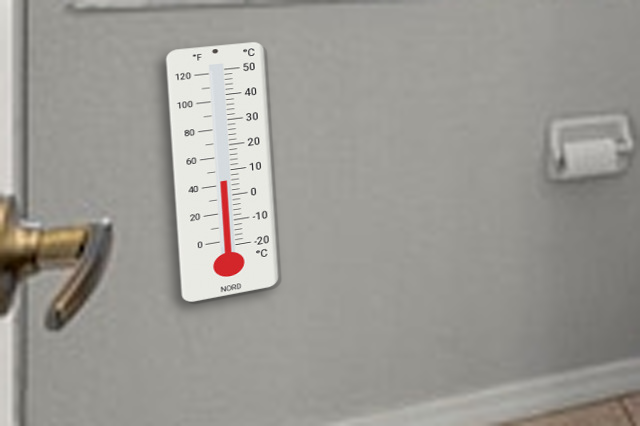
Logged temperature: 6 °C
